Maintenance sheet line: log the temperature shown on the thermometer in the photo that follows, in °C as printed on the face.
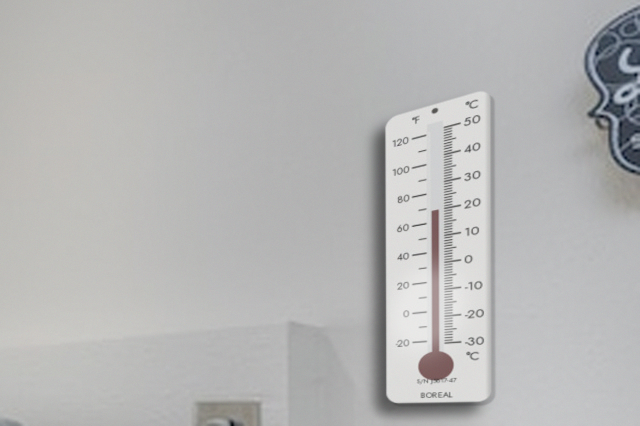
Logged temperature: 20 °C
